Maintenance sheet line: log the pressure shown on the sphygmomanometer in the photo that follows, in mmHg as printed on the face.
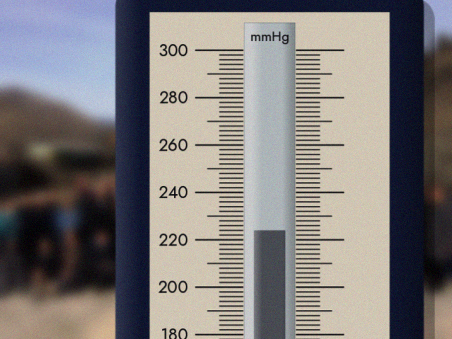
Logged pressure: 224 mmHg
